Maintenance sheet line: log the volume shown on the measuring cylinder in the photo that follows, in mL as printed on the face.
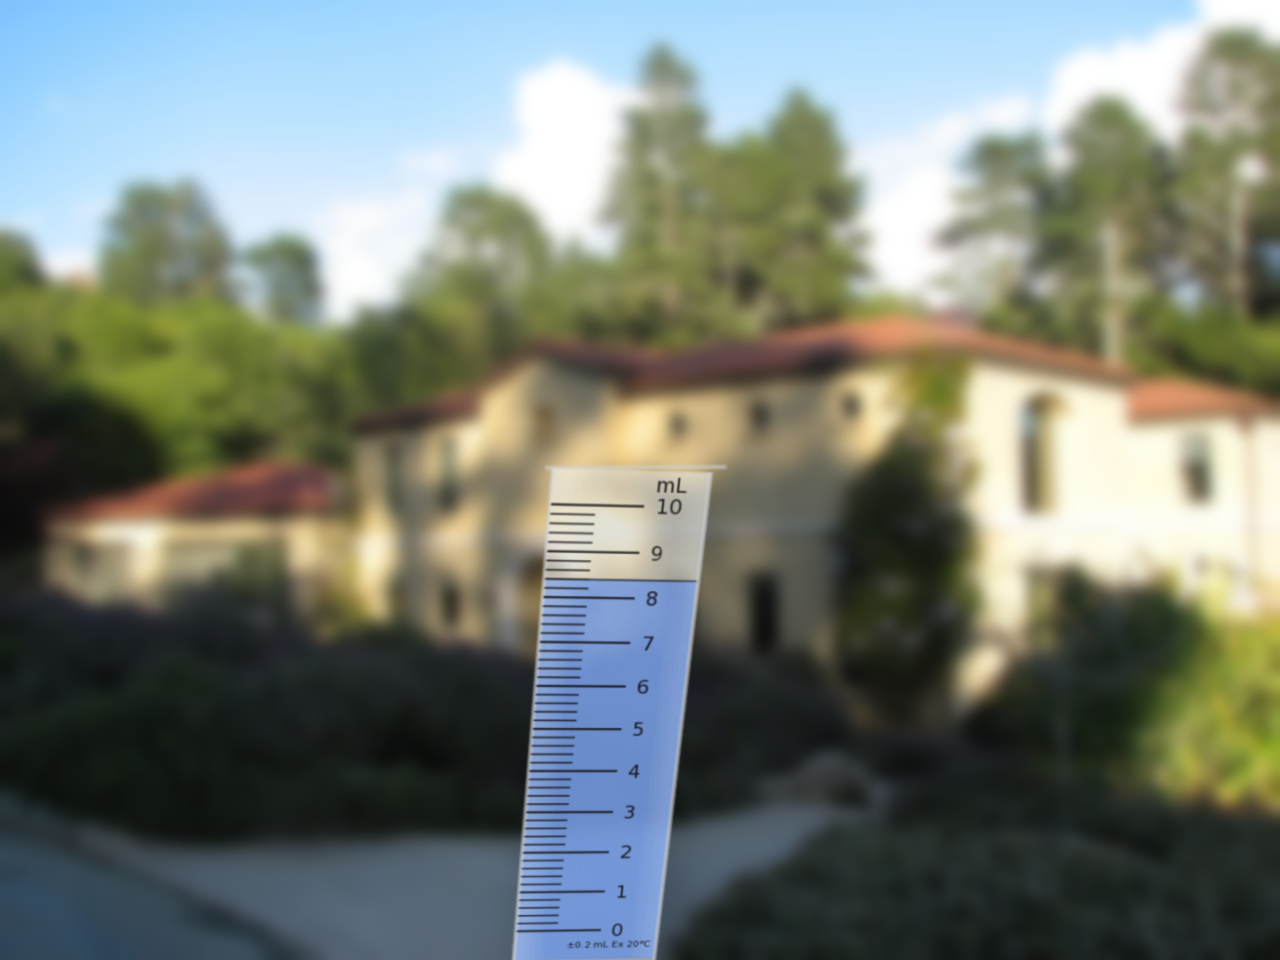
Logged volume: 8.4 mL
